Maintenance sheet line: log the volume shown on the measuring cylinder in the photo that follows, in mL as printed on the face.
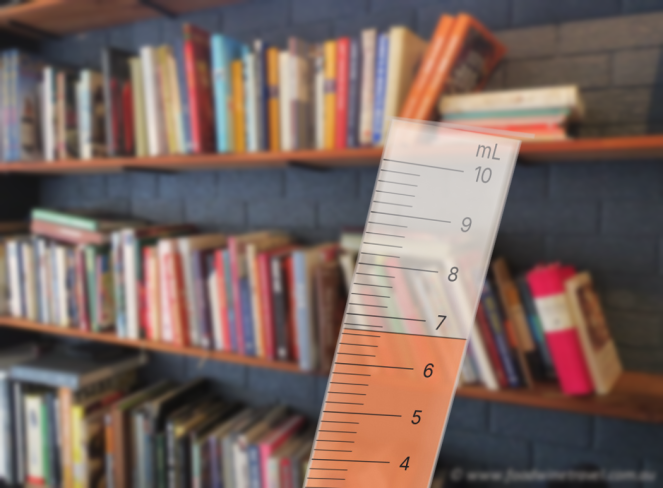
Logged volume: 6.7 mL
